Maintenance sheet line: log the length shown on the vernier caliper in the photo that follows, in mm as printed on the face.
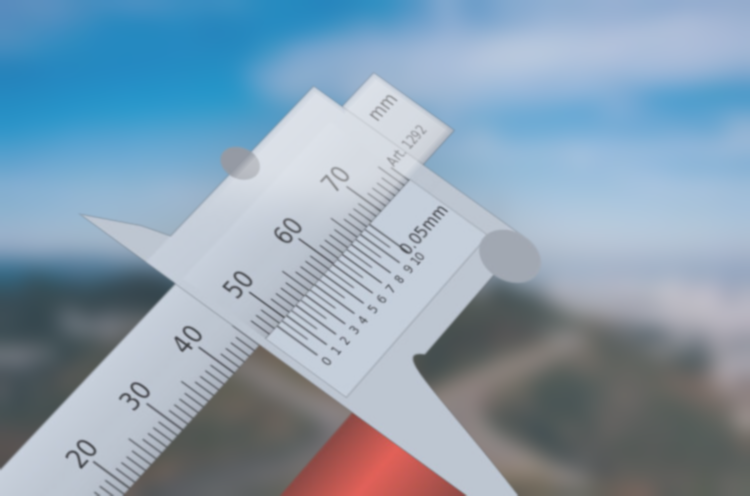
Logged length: 48.5 mm
